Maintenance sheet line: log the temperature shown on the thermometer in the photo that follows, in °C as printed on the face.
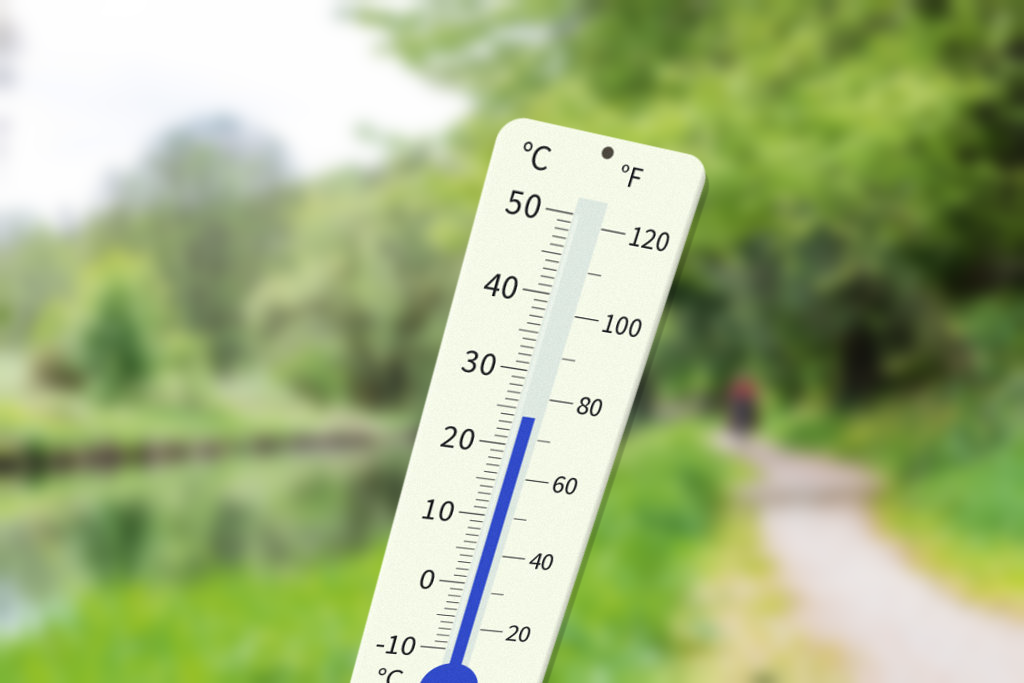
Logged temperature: 24 °C
